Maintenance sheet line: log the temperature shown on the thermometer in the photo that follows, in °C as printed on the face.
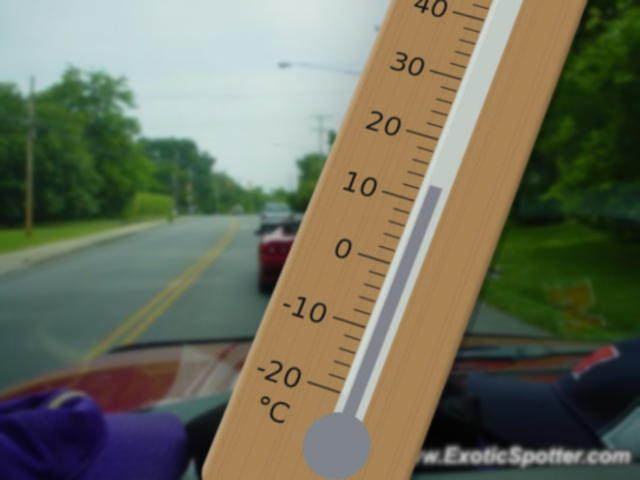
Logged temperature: 13 °C
